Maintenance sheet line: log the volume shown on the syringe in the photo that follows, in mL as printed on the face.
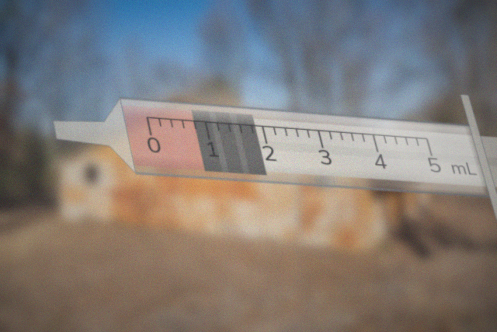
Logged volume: 0.8 mL
